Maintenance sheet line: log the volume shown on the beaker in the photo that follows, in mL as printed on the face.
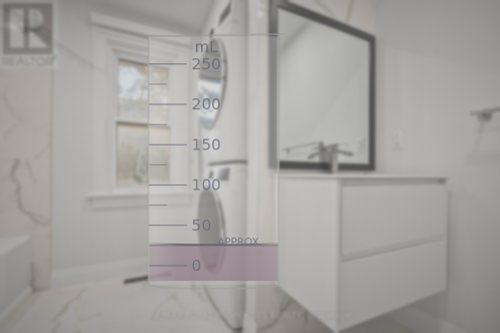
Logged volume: 25 mL
